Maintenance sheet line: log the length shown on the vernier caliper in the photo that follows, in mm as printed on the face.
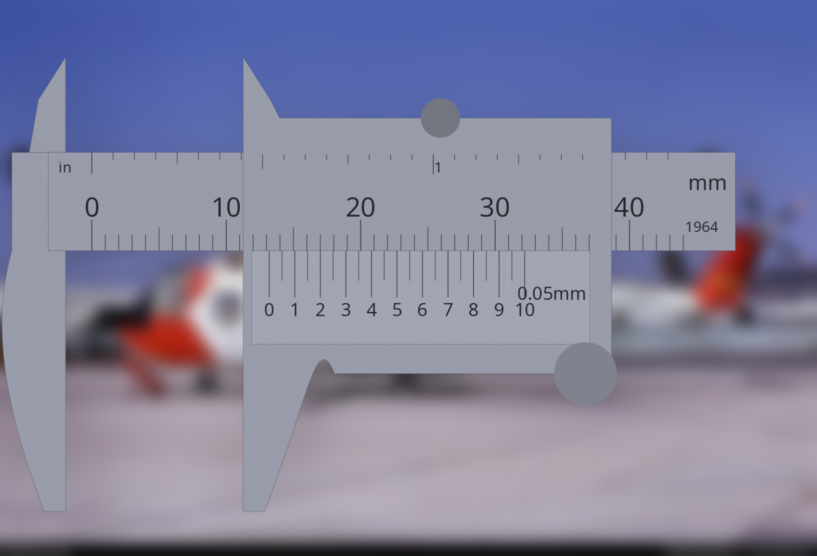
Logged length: 13.2 mm
